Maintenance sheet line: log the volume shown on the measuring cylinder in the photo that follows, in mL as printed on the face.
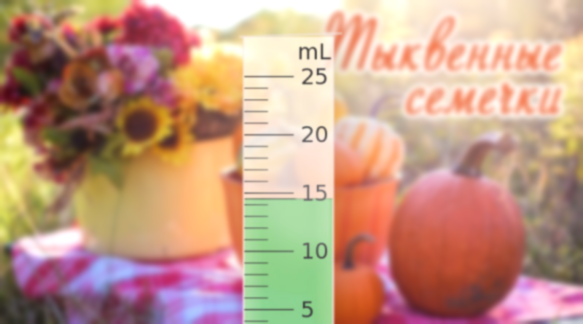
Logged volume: 14.5 mL
